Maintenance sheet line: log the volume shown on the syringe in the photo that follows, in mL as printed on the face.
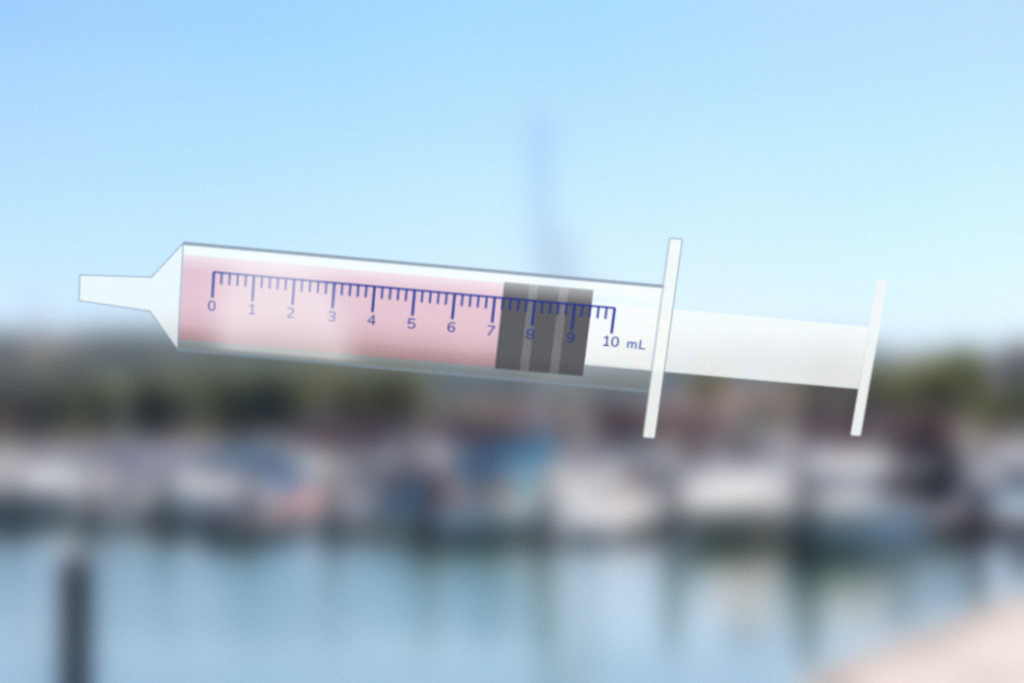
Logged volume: 7.2 mL
